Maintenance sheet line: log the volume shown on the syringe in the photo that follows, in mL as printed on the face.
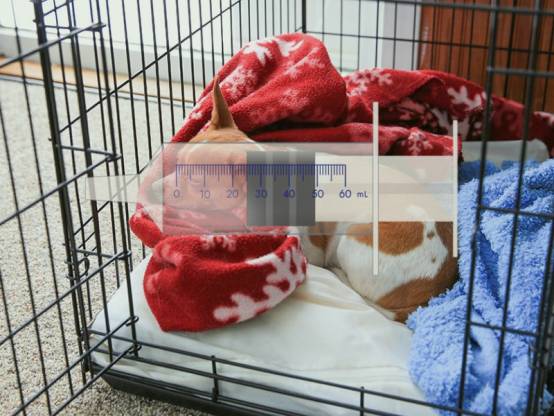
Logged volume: 25 mL
